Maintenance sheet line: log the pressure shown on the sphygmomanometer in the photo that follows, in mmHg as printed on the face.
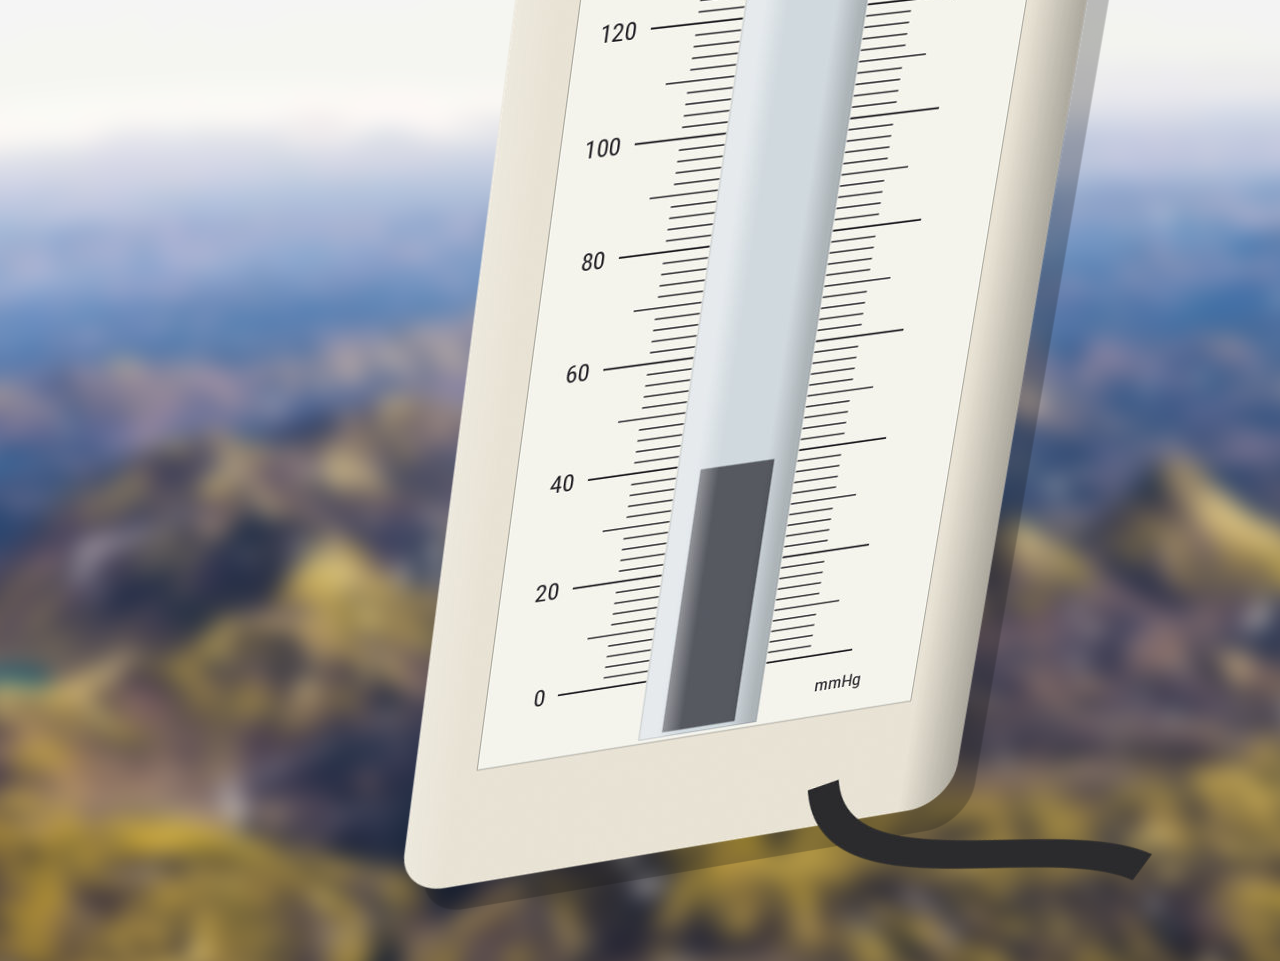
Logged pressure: 39 mmHg
